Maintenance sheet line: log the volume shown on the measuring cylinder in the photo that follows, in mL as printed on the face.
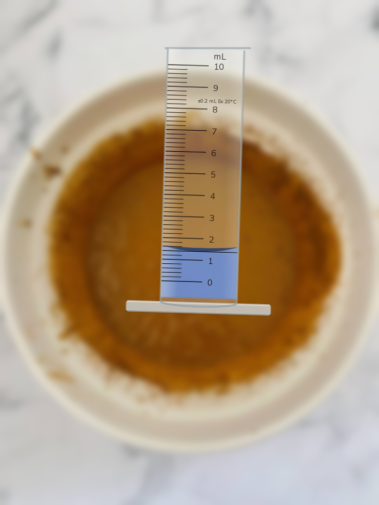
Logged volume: 1.4 mL
